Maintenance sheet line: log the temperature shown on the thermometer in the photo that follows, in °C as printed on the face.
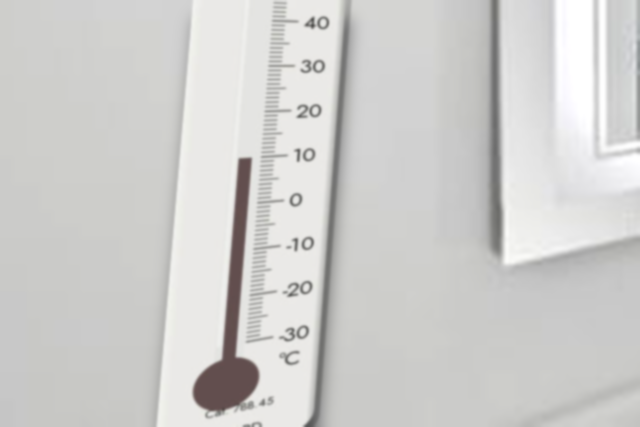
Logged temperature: 10 °C
